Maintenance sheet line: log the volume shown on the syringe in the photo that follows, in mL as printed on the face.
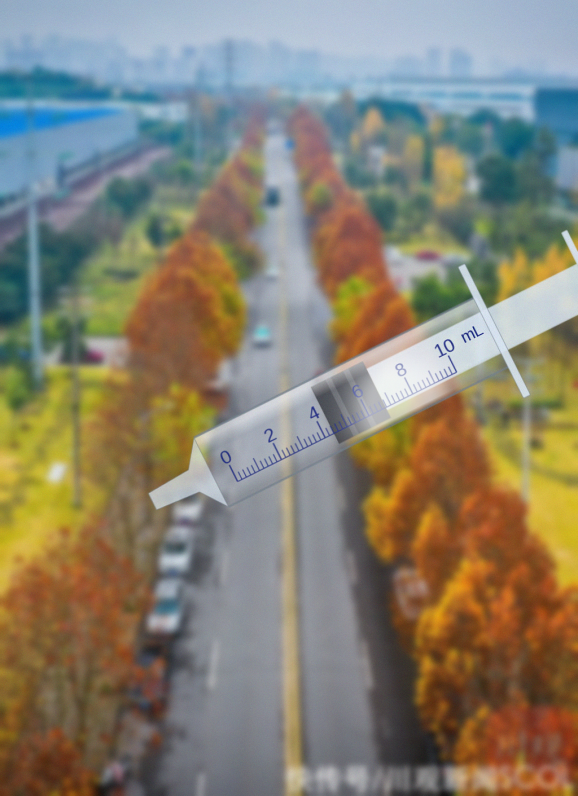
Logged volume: 4.4 mL
